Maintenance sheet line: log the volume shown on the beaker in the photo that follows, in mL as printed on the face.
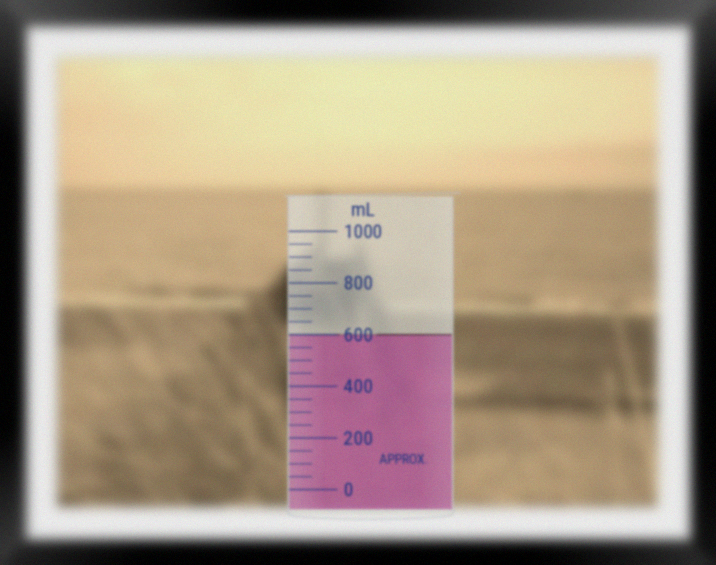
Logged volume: 600 mL
